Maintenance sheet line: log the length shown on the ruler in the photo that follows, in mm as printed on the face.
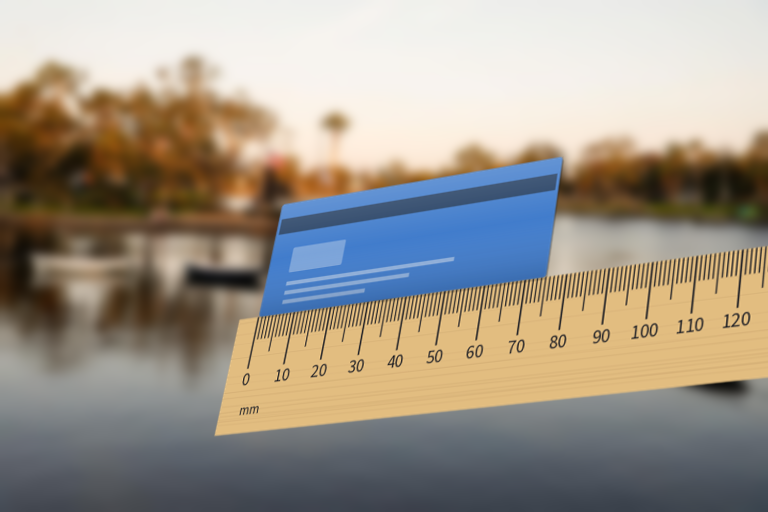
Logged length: 75 mm
